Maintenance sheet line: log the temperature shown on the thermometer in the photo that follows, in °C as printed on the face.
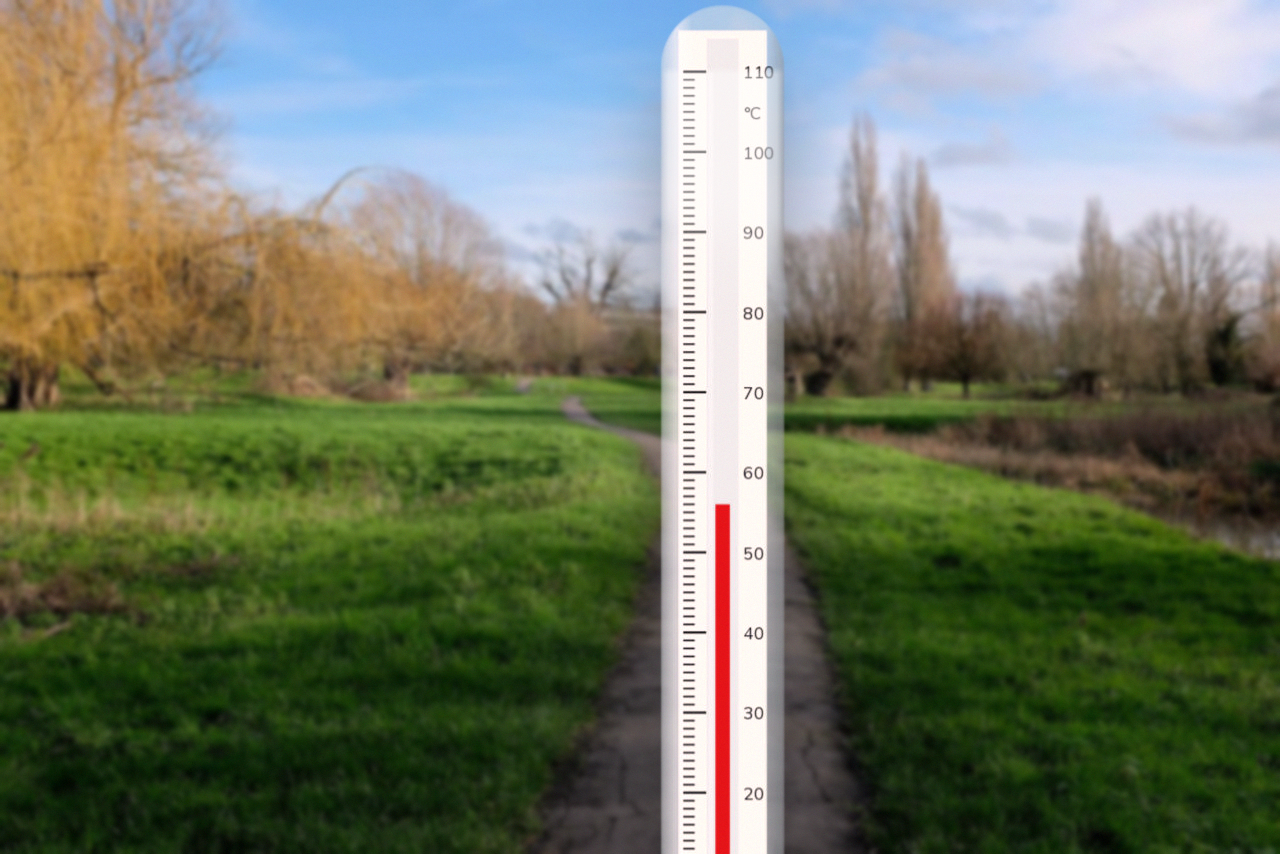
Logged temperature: 56 °C
